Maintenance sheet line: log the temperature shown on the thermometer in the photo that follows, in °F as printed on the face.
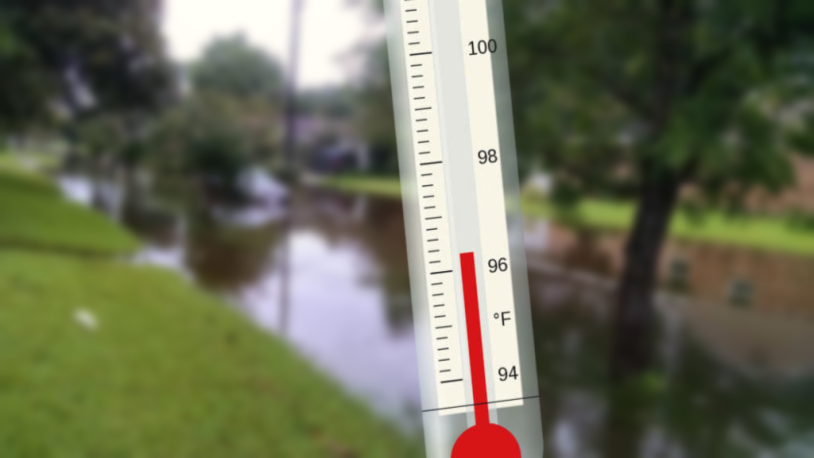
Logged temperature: 96.3 °F
